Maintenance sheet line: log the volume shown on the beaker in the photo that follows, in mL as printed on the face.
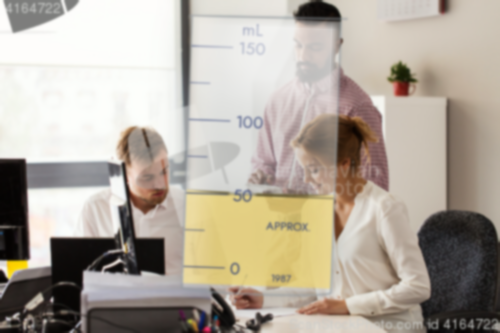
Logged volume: 50 mL
